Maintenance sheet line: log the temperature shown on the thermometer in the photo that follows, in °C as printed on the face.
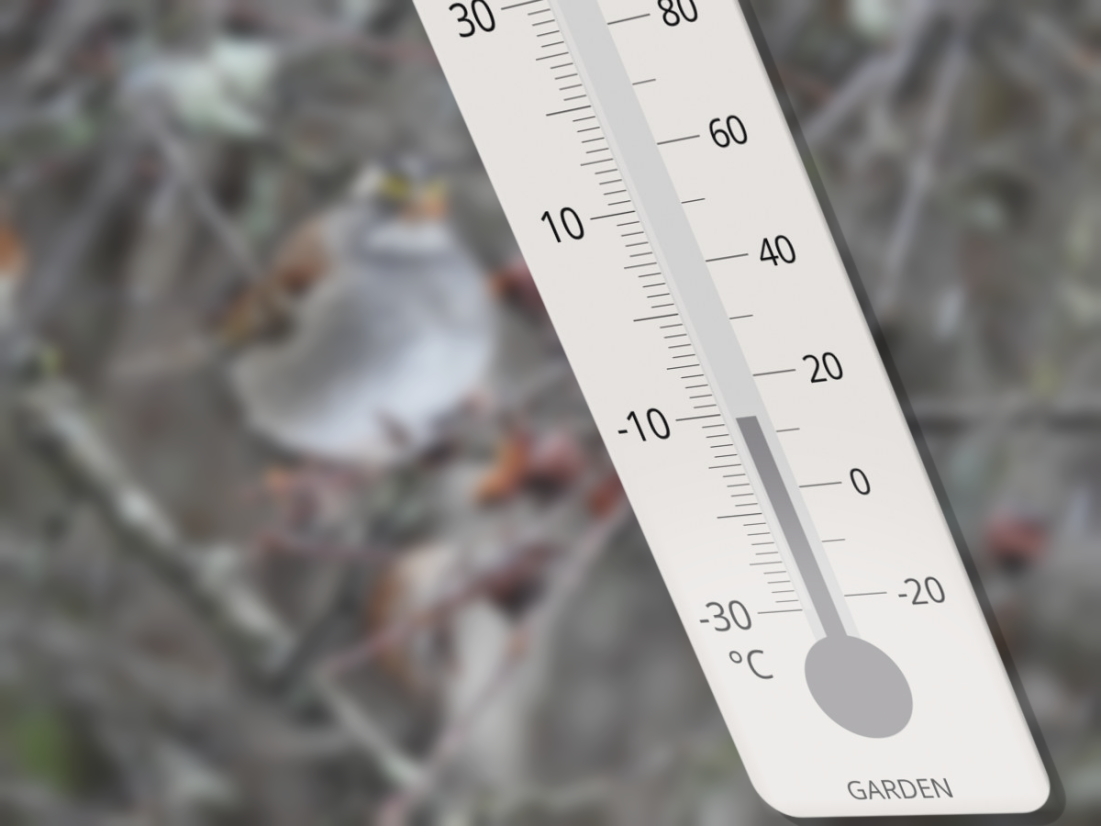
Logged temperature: -10.5 °C
